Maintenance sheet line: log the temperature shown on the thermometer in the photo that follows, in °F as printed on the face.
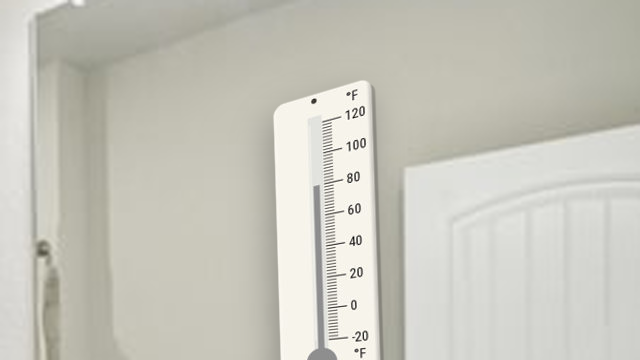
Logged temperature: 80 °F
